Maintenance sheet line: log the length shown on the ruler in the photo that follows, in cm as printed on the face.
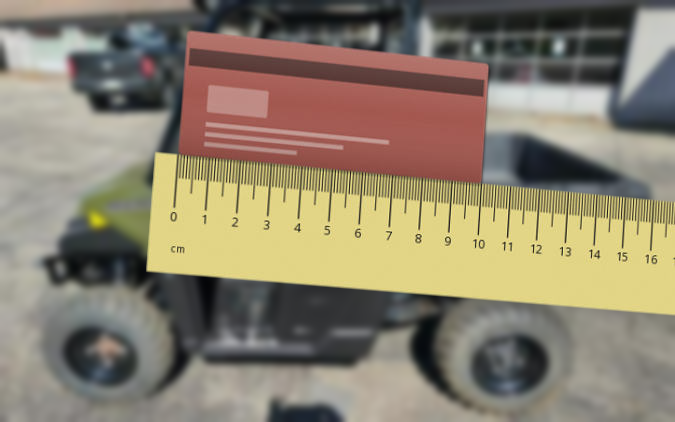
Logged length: 10 cm
